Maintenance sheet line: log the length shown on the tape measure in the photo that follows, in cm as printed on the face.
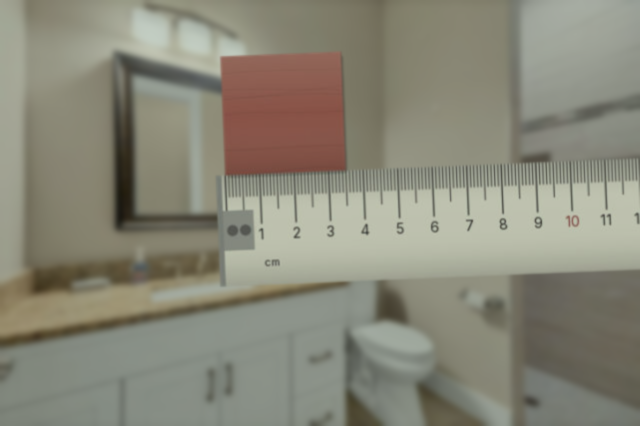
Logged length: 3.5 cm
